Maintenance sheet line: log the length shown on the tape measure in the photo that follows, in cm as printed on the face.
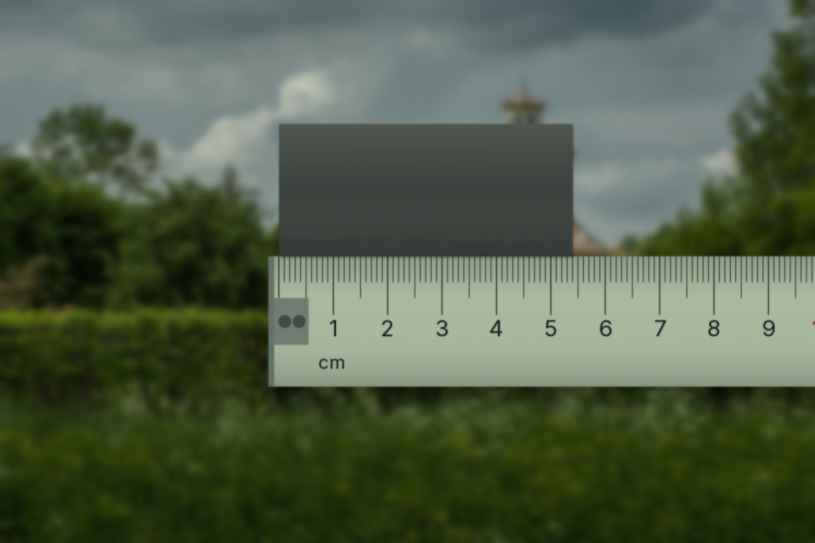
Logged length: 5.4 cm
